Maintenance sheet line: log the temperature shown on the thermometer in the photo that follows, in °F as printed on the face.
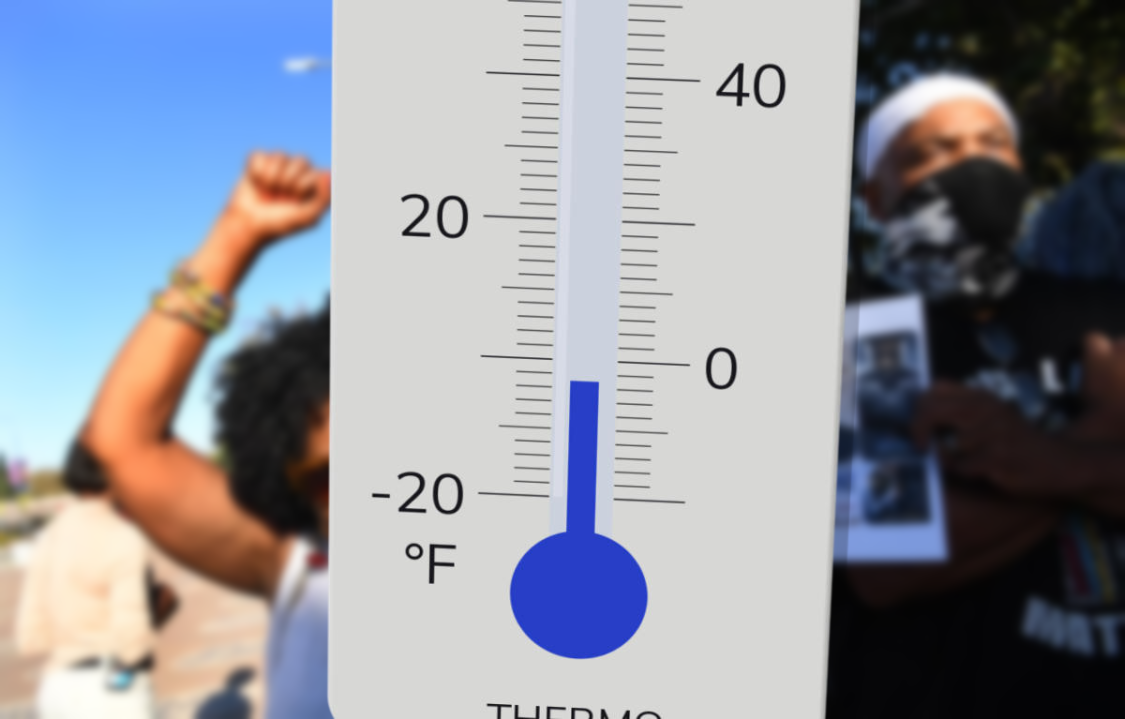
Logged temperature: -3 °F
